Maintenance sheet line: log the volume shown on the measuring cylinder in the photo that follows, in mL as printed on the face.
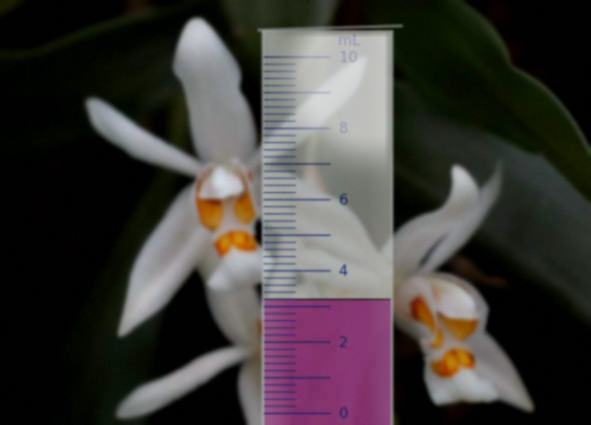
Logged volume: 3.2 mL
